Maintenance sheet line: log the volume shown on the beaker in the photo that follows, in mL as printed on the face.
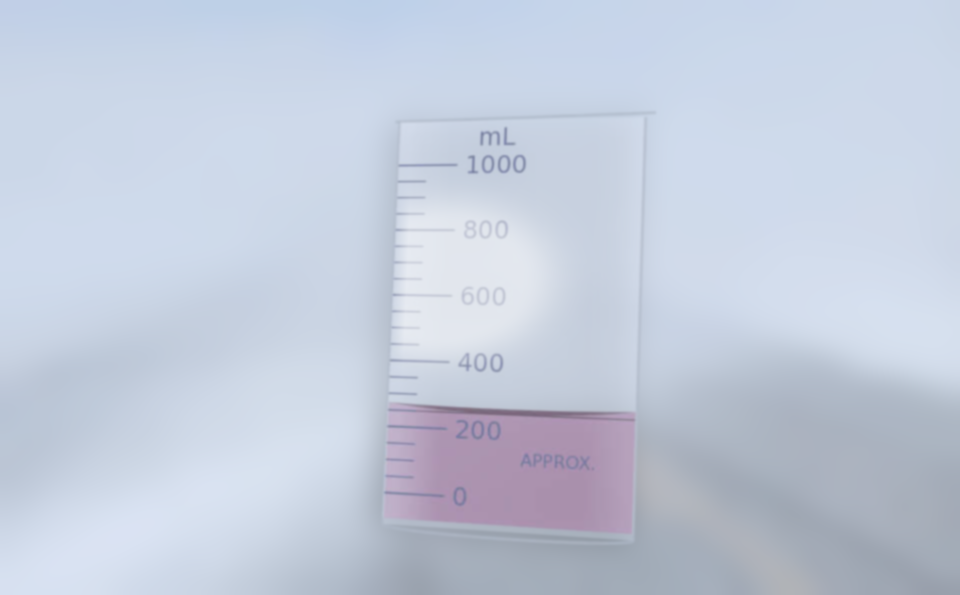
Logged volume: 250 mL
